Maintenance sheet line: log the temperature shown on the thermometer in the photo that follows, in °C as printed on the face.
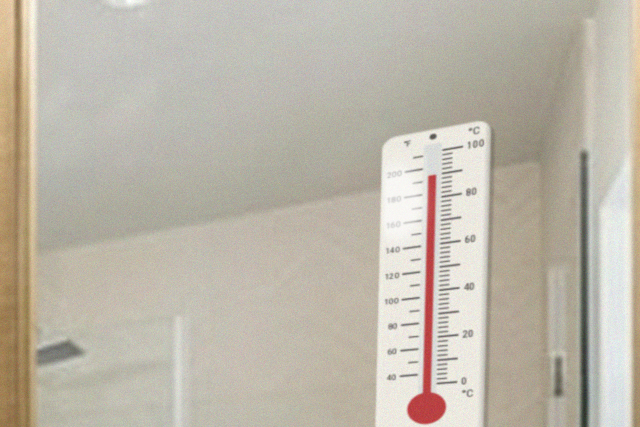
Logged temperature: 90 °C
